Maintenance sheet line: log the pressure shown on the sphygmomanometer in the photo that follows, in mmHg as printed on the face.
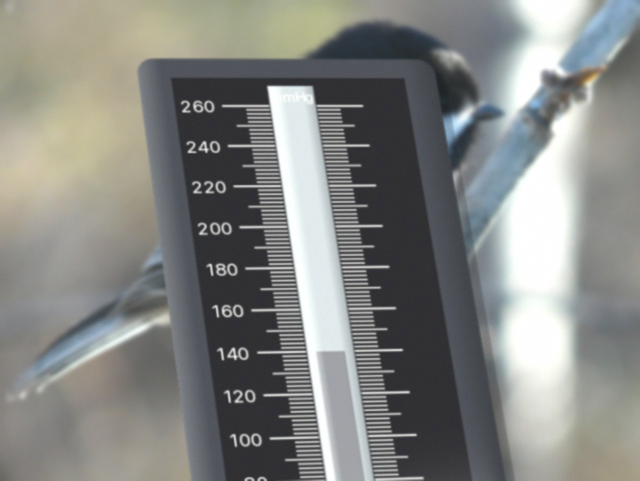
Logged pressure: 140 mmHg
